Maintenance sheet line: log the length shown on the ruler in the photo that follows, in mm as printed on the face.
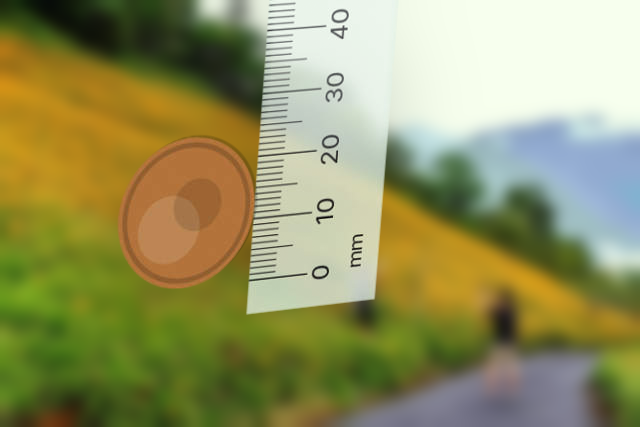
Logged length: 24 mm
